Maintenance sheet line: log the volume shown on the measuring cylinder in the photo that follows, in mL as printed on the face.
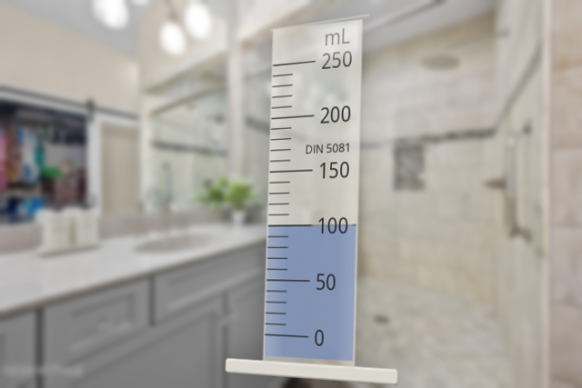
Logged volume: 100 mL
